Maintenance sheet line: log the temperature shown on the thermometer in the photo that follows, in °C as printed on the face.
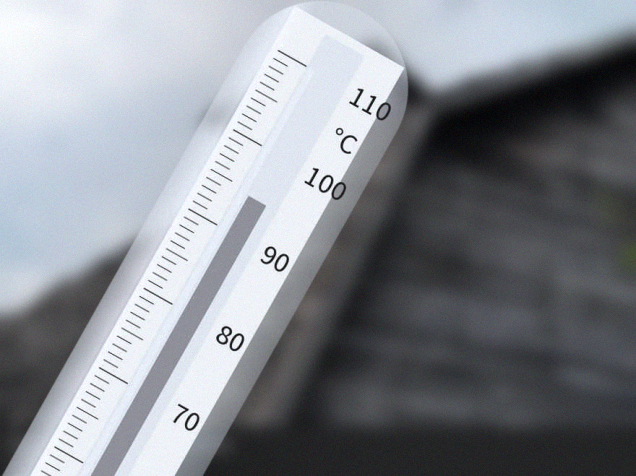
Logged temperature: 94.5 °C
